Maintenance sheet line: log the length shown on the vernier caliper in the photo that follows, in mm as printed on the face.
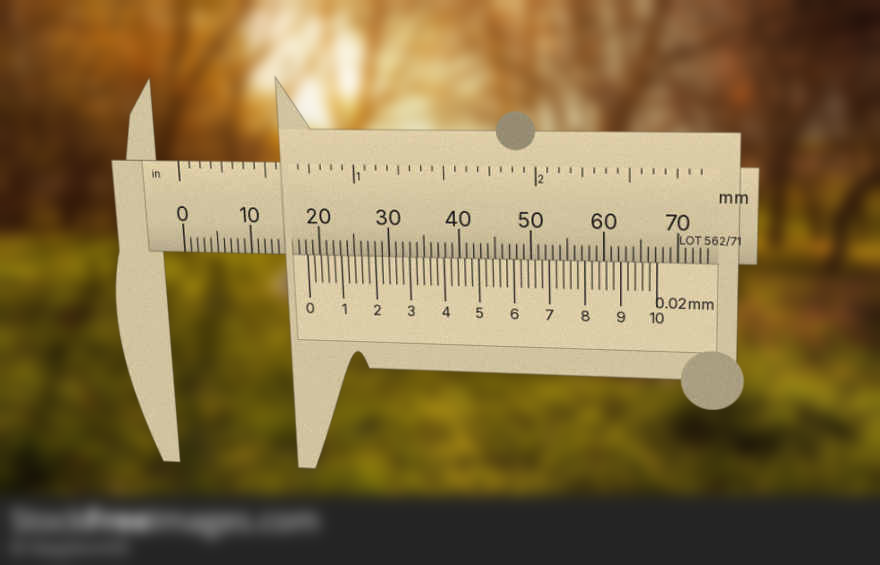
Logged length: 18.2 mm
